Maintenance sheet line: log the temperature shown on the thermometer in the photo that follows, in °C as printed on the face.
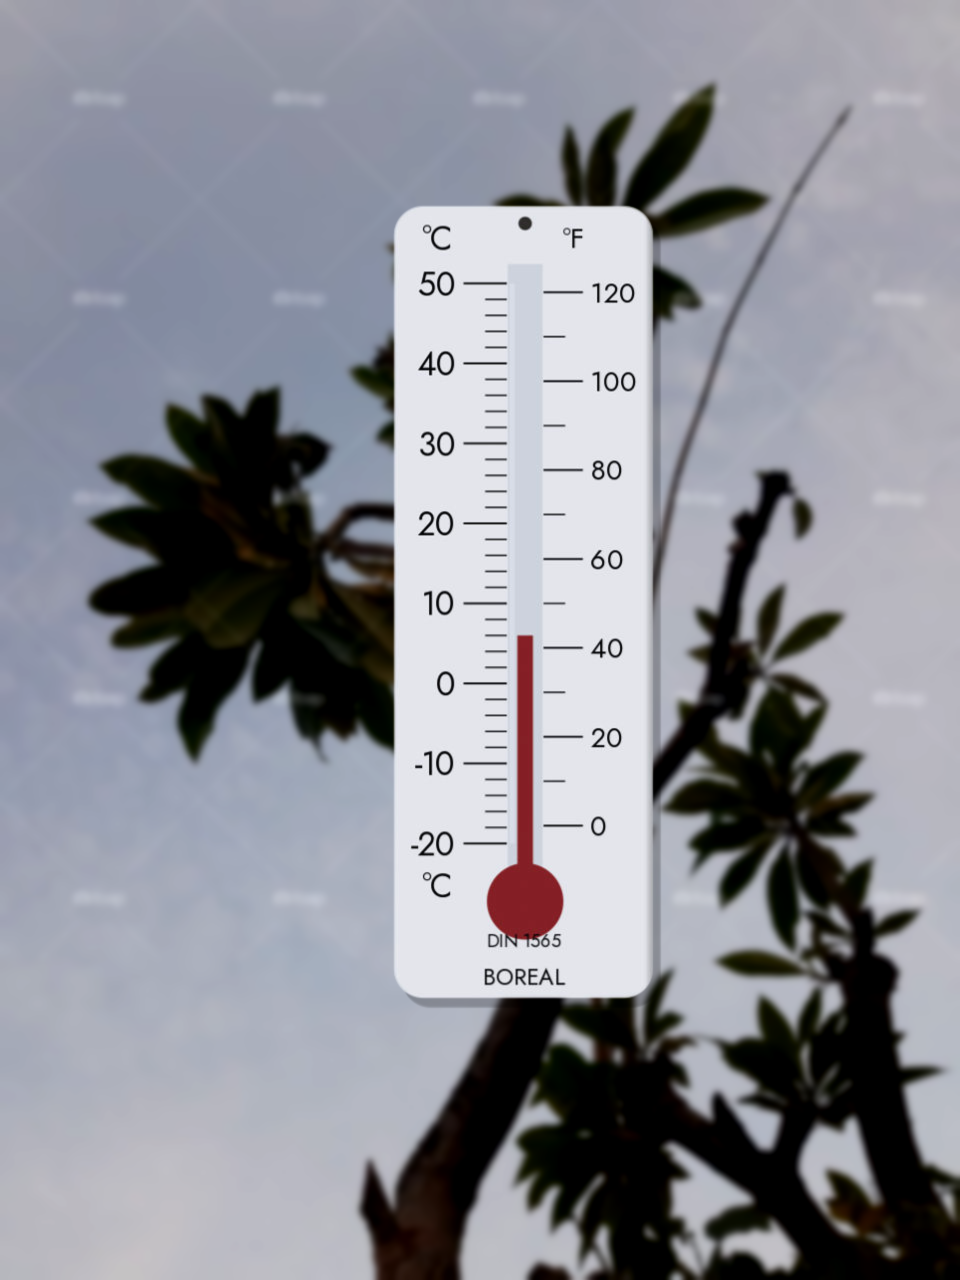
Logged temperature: 6 °C
